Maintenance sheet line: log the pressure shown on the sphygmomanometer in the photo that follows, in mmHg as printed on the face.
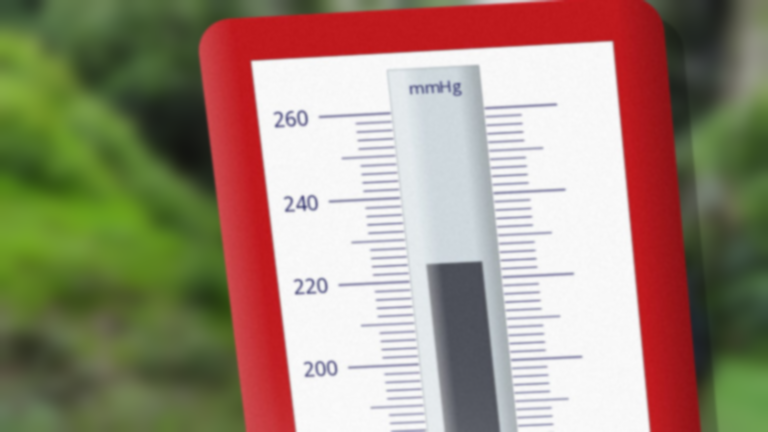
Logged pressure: 224 mmHg
